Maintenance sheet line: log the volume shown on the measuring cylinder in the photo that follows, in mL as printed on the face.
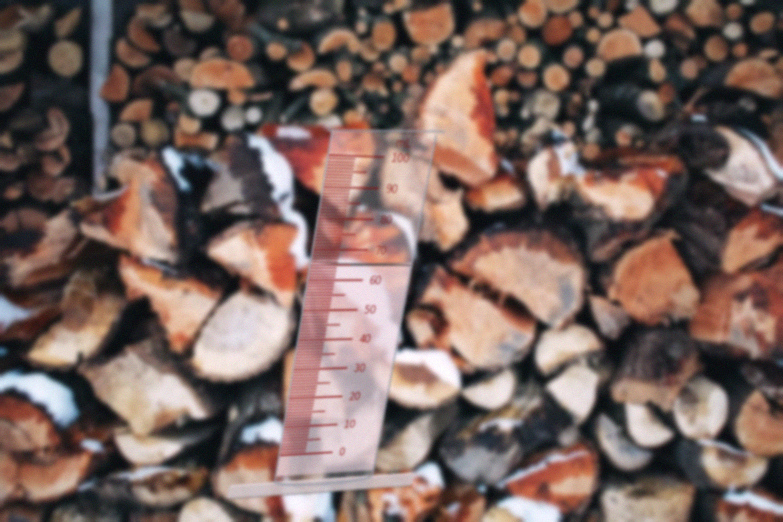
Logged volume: 65 mL
